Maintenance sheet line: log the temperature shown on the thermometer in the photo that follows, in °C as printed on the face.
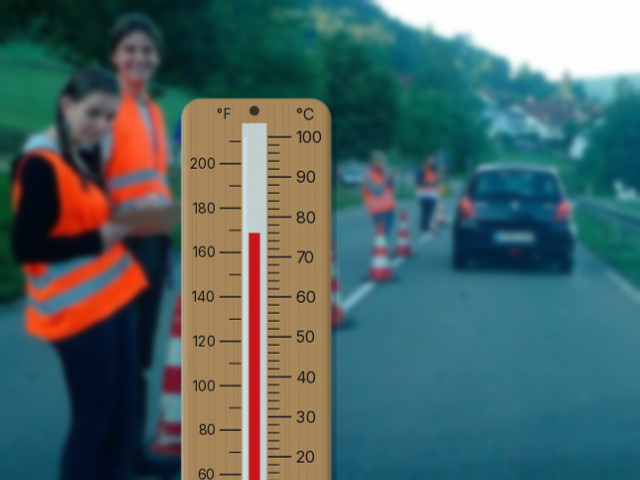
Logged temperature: 76 °C
